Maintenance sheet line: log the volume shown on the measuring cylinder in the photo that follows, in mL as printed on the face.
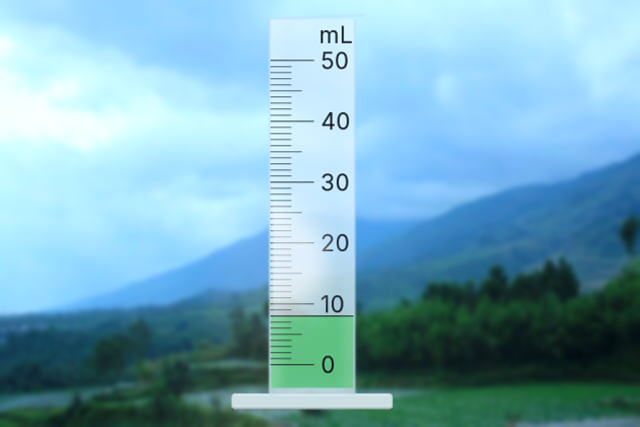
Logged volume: 8 mL
